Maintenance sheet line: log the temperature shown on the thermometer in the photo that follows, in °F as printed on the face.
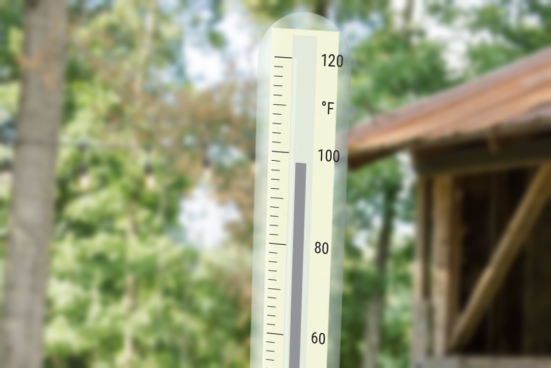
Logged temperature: 98 °F
